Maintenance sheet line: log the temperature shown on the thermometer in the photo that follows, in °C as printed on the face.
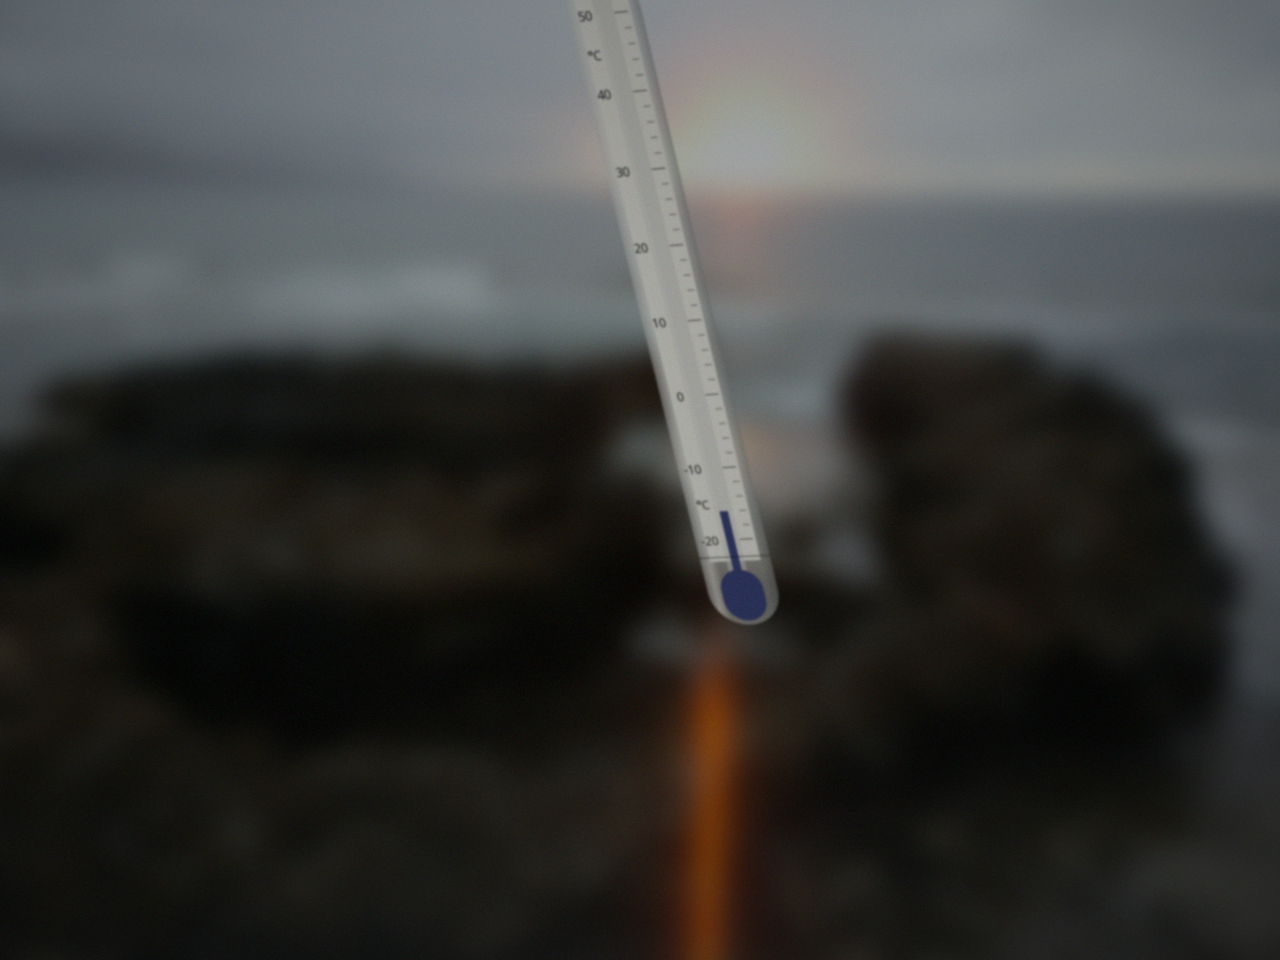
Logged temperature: -16 °C
